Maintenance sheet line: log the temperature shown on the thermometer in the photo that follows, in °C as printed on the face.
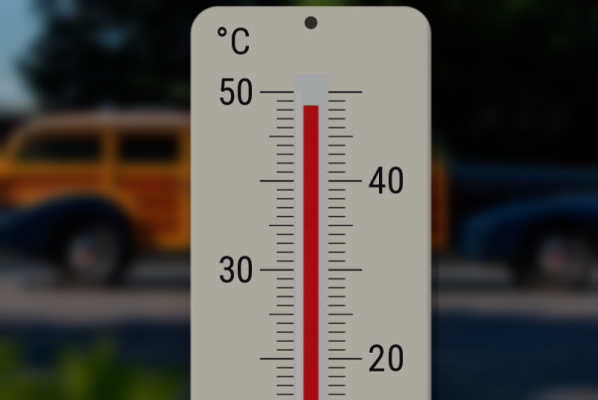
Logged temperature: 48.5 °C
